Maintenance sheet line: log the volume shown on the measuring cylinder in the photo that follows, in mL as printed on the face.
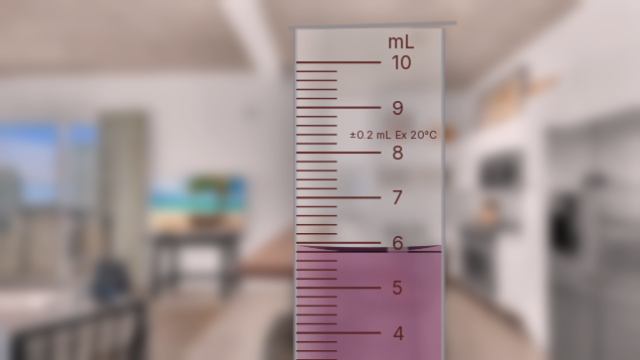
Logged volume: 5.8 mL
